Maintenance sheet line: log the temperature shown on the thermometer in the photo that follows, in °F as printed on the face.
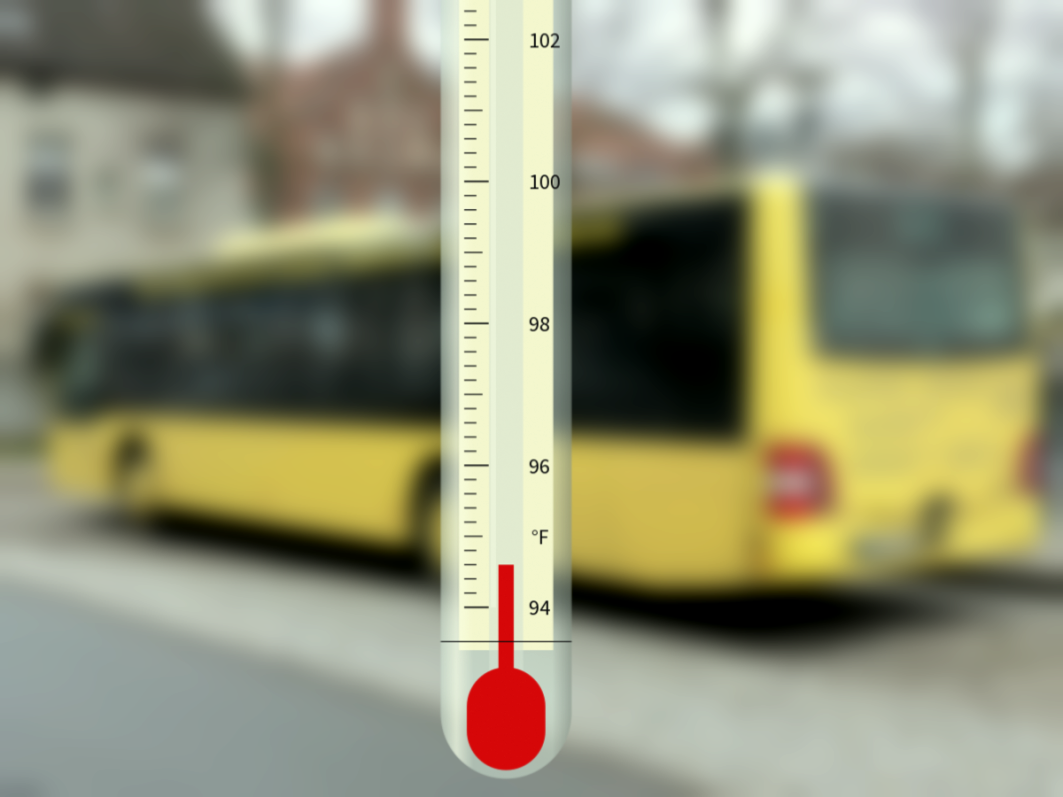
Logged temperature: 94.6 °F
